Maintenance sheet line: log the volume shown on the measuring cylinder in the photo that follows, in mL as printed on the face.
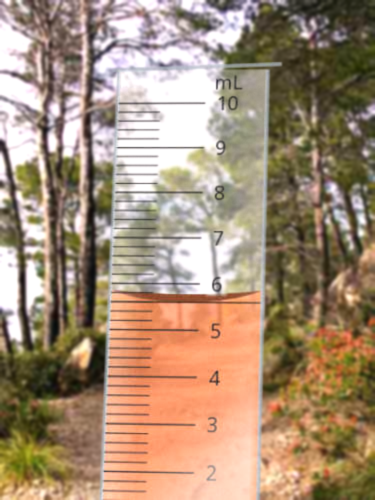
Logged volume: 5.6 mL
